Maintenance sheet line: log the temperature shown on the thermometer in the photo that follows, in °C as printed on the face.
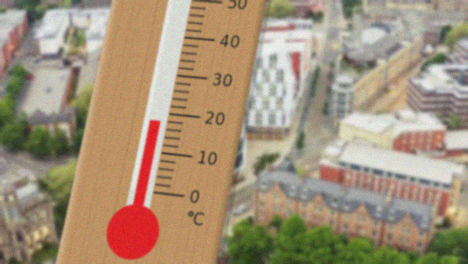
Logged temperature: 18 °C
